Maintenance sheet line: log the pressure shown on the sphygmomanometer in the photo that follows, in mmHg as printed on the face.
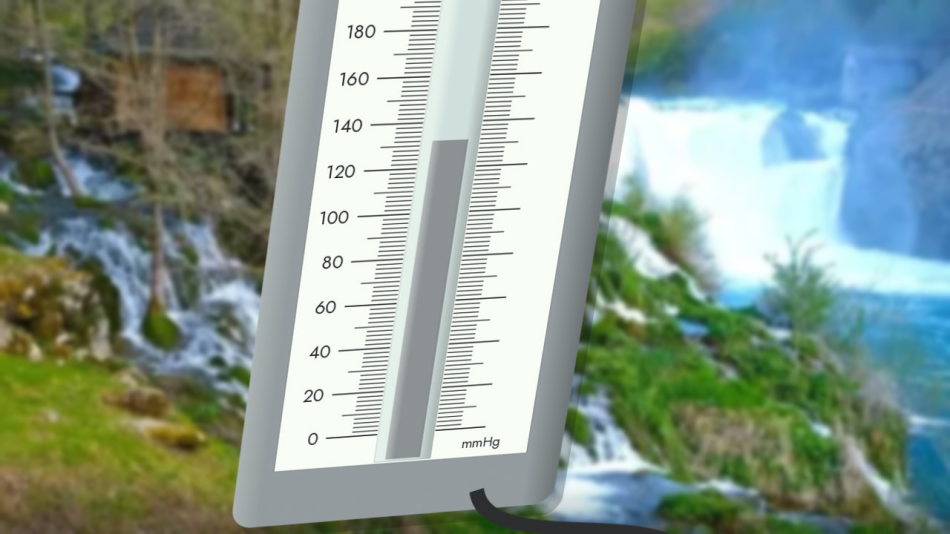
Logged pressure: 132 mmHg
